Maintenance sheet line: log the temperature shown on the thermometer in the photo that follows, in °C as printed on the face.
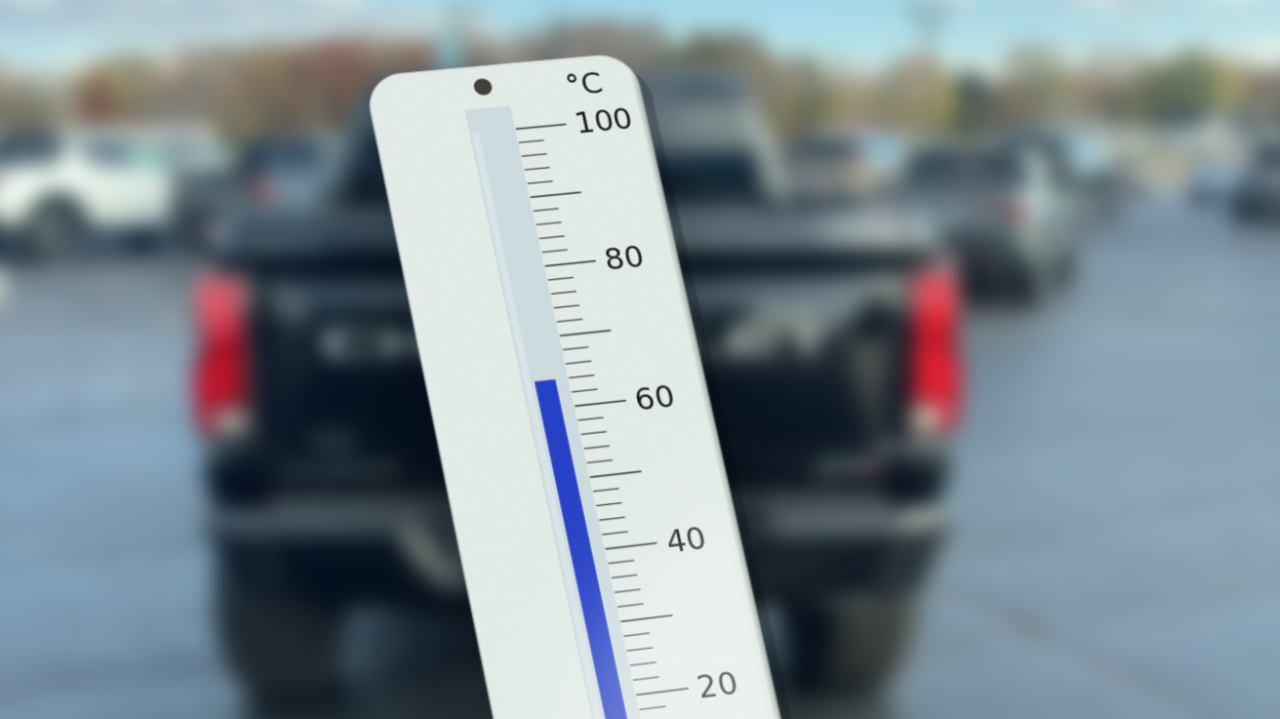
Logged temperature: 64 °C
